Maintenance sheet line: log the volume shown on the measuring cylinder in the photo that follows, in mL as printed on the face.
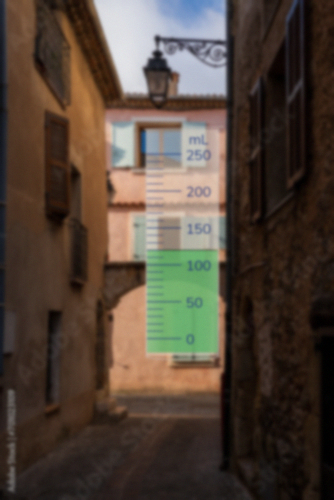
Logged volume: 120 mL
